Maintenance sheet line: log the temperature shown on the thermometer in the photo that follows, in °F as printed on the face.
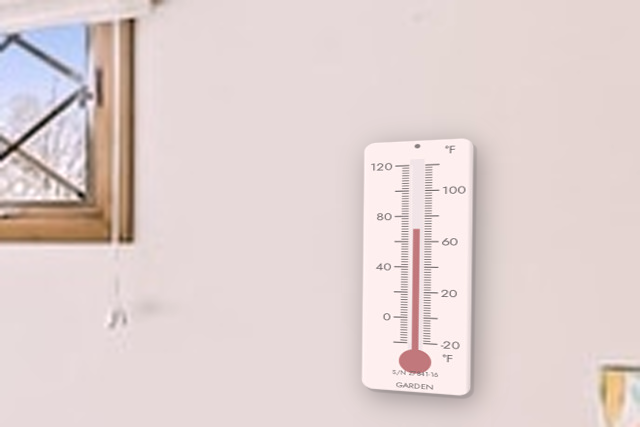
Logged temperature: 70 °F
